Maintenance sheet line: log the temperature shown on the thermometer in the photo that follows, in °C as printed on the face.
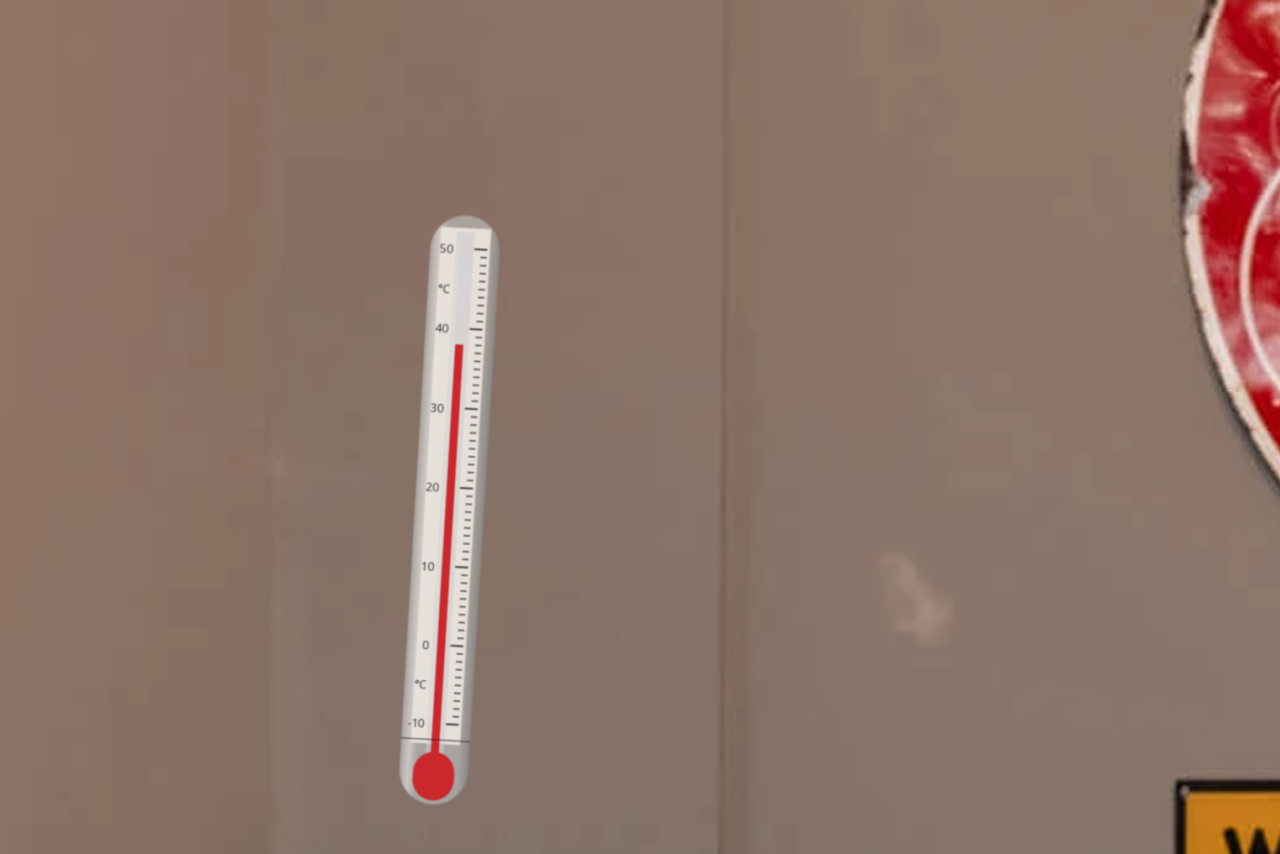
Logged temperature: 38 °C
